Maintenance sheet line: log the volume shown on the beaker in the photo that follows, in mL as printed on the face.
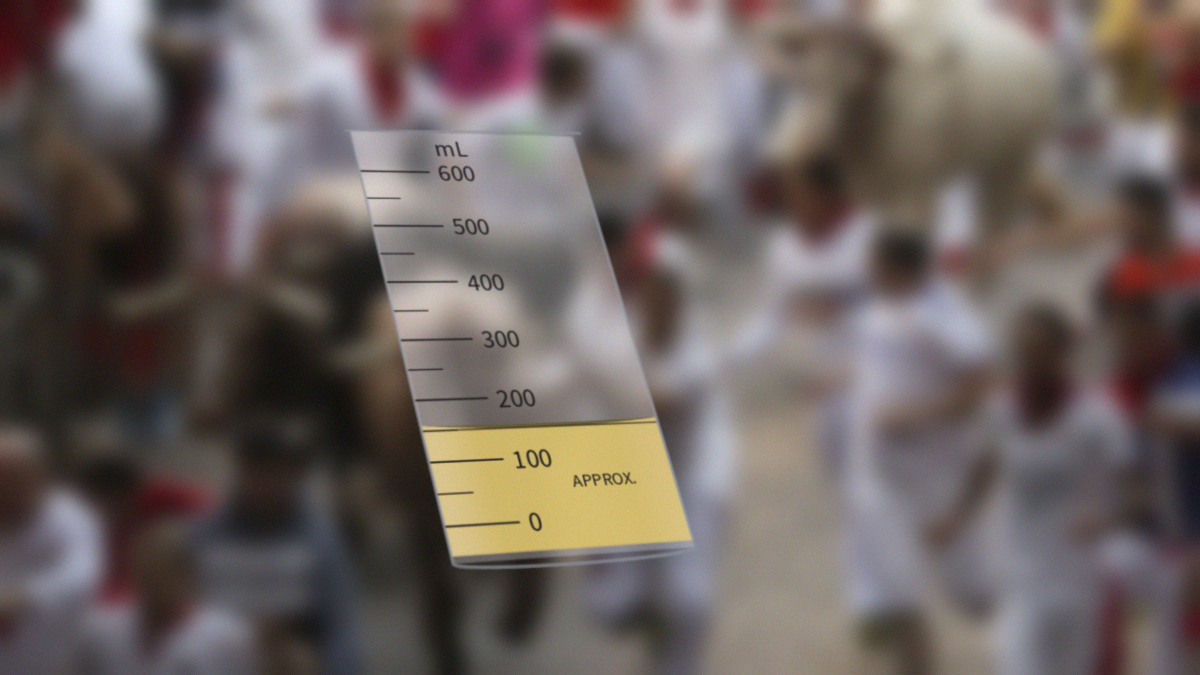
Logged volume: 150 mL
